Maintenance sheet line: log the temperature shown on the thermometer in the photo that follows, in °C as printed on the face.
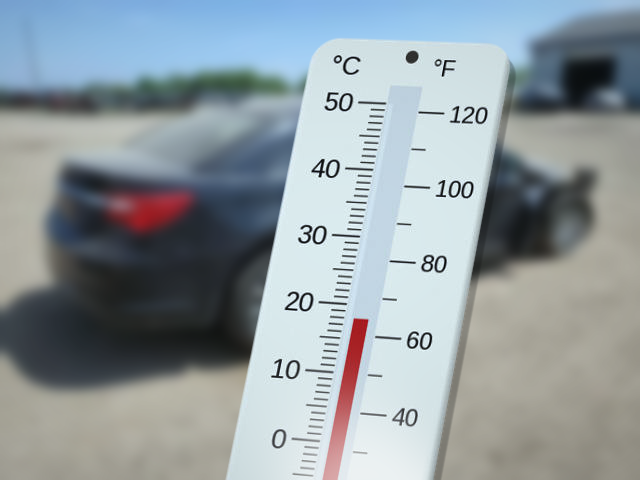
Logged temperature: 18 °C
